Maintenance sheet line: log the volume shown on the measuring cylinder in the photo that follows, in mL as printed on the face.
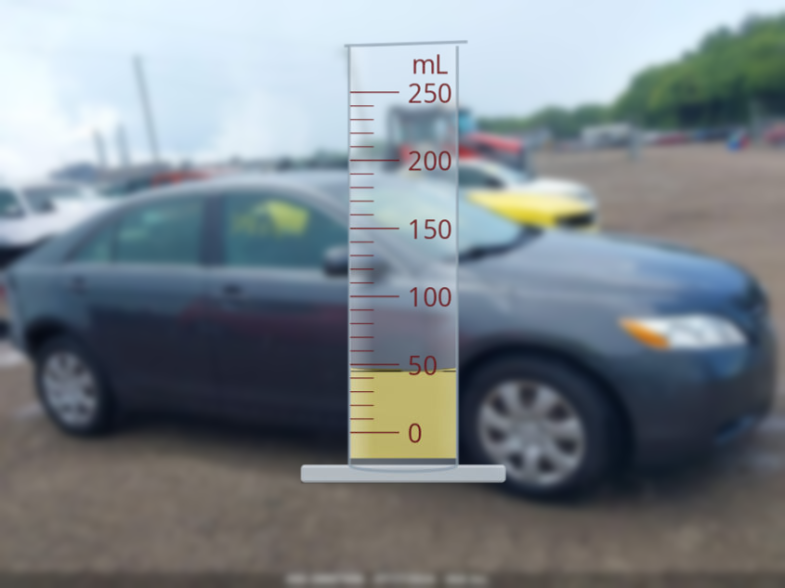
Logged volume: 45 mL
